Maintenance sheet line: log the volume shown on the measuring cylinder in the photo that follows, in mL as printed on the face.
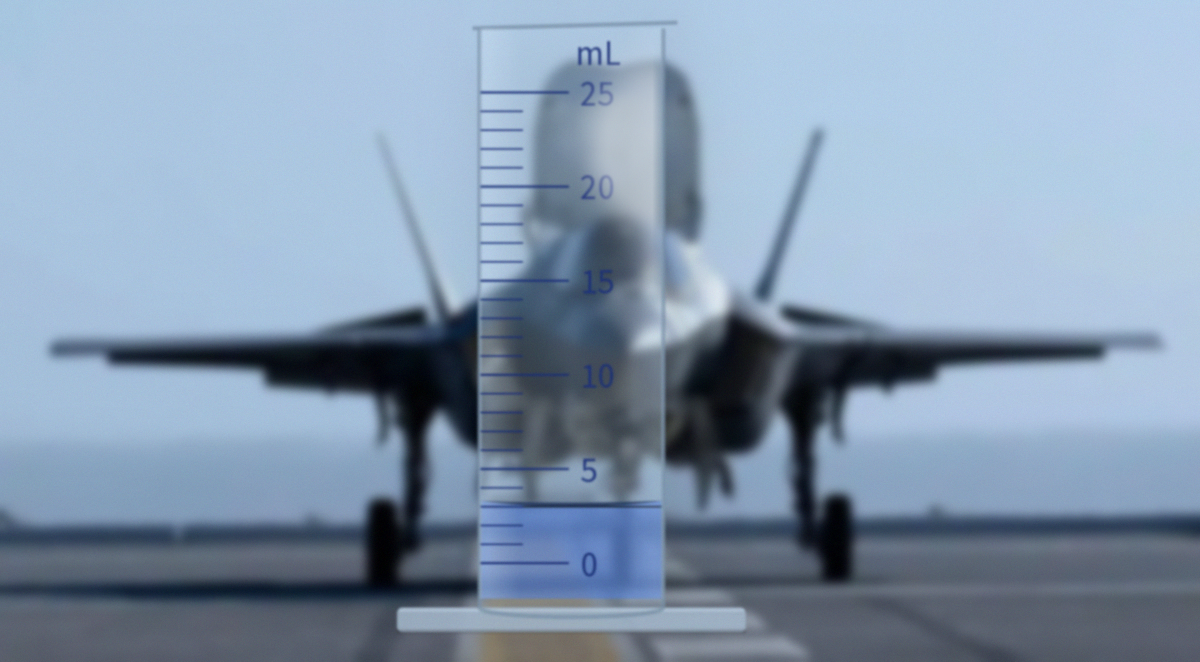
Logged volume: 3 mL
